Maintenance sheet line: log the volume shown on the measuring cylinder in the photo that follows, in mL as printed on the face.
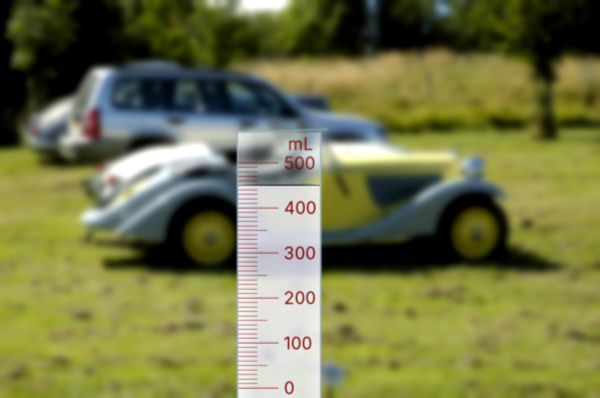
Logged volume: 450 mL
